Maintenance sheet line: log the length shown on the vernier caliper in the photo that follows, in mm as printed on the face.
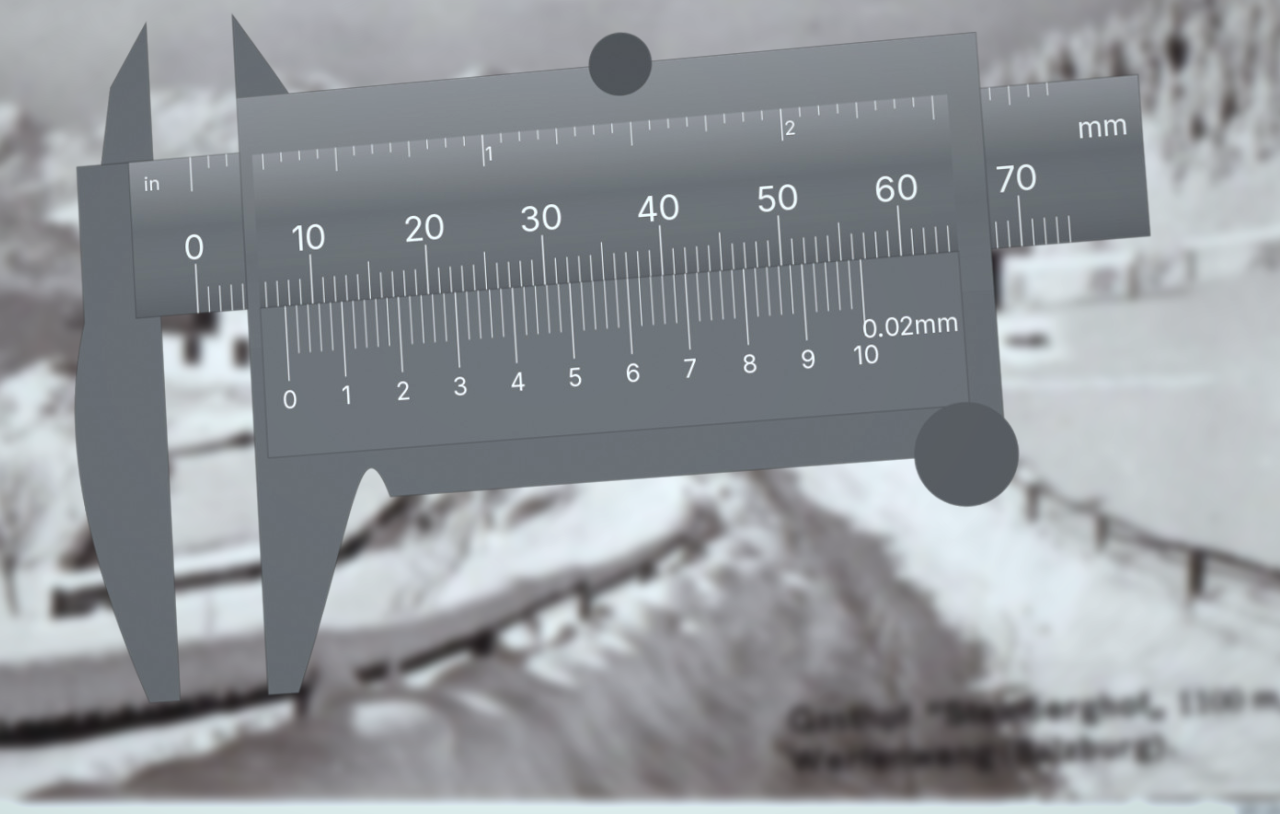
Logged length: 7.6 mm
